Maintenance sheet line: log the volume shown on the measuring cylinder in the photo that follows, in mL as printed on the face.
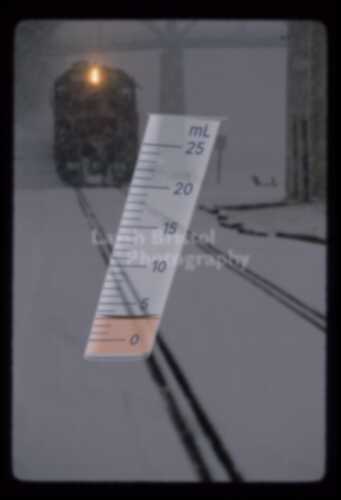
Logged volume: 3 mL
